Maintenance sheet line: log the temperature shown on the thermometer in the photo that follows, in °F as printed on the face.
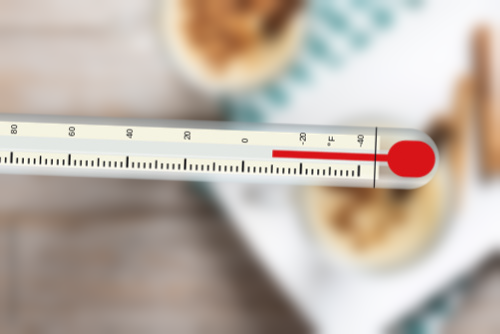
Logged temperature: -10 °F
